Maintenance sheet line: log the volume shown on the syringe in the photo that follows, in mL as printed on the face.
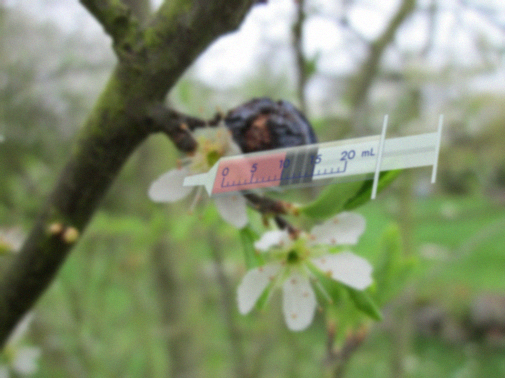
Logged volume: 10 mL
